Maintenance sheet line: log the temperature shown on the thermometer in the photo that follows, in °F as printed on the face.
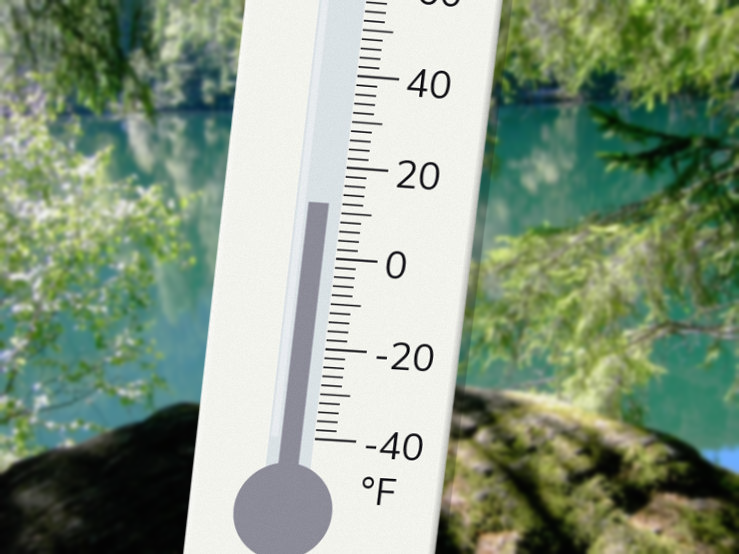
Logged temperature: 12 °F
